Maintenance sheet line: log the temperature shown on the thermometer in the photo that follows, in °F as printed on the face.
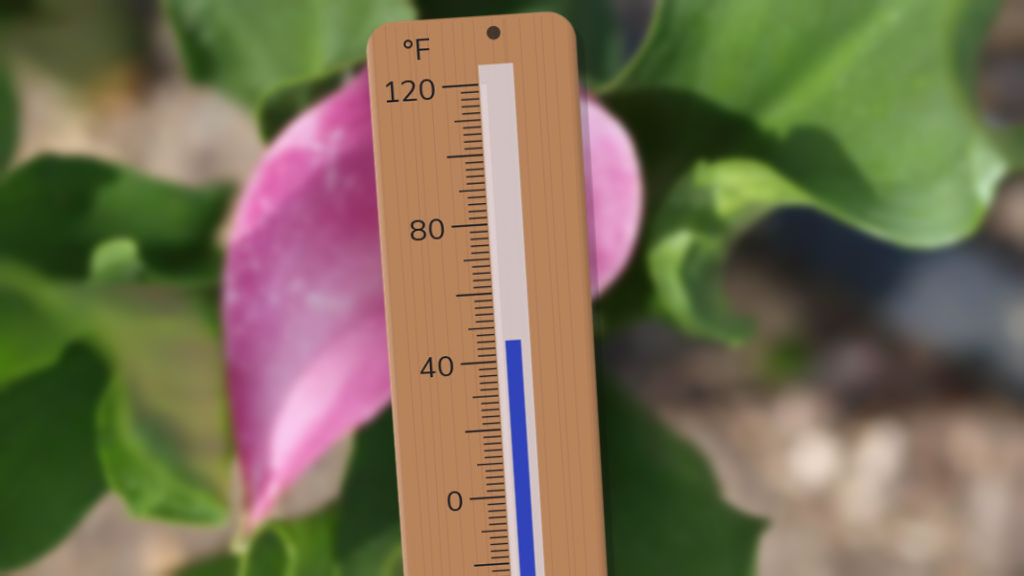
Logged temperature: 46 °F
